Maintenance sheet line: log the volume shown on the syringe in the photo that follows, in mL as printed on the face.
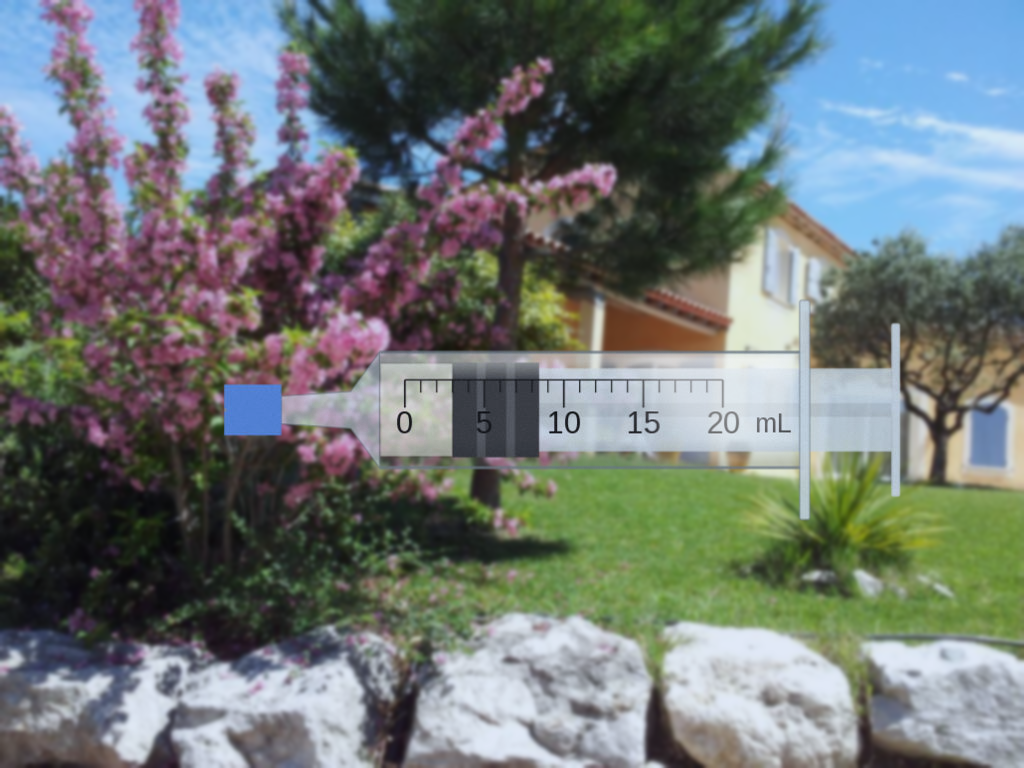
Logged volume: 3 mL
